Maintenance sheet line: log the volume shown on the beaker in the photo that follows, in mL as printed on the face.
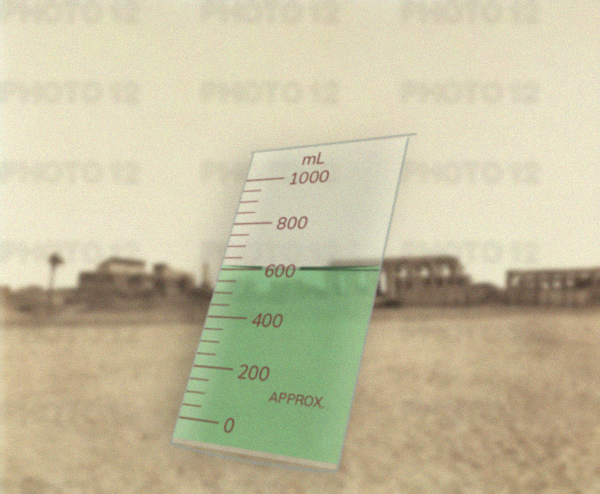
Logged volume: 600 mL
